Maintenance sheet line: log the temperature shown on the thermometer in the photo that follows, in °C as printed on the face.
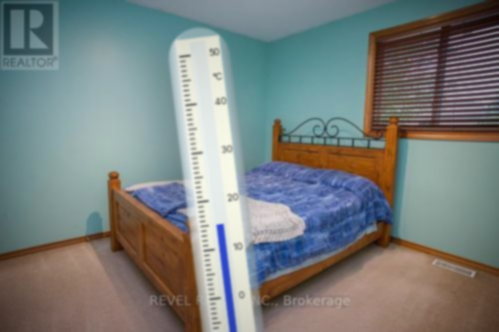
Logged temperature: 15 °C
